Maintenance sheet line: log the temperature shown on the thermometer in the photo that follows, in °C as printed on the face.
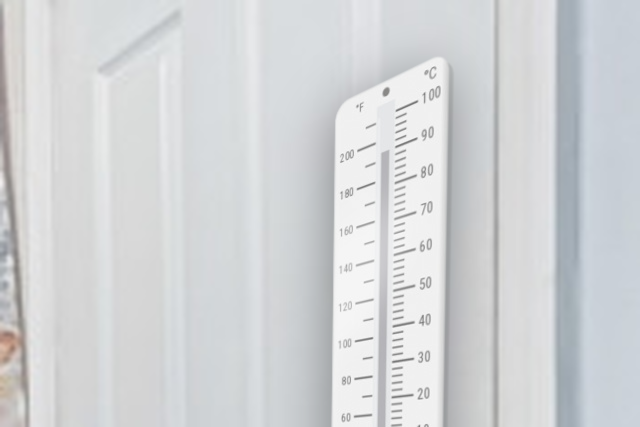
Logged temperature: 90 °C
